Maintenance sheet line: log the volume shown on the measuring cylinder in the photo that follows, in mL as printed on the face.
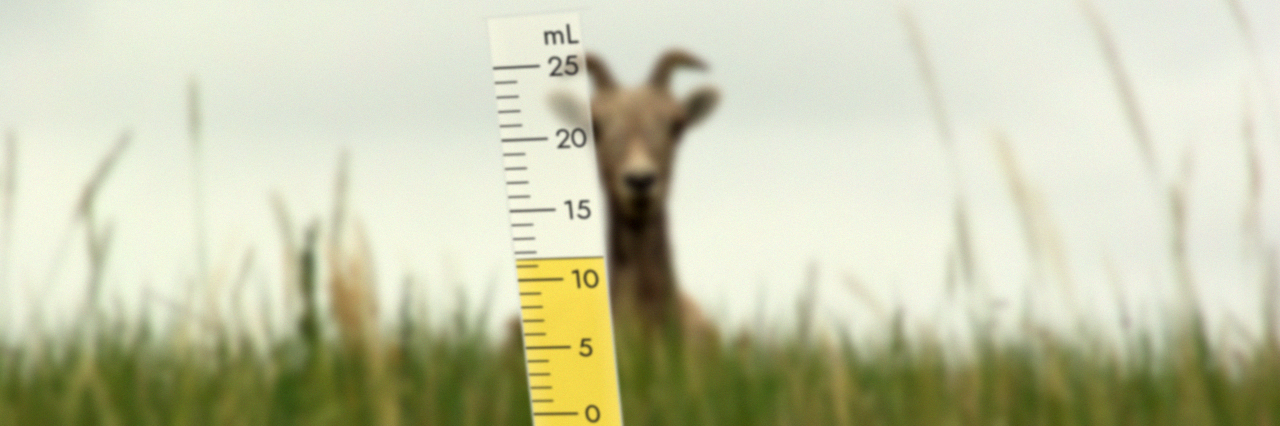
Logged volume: 11.5 mL
